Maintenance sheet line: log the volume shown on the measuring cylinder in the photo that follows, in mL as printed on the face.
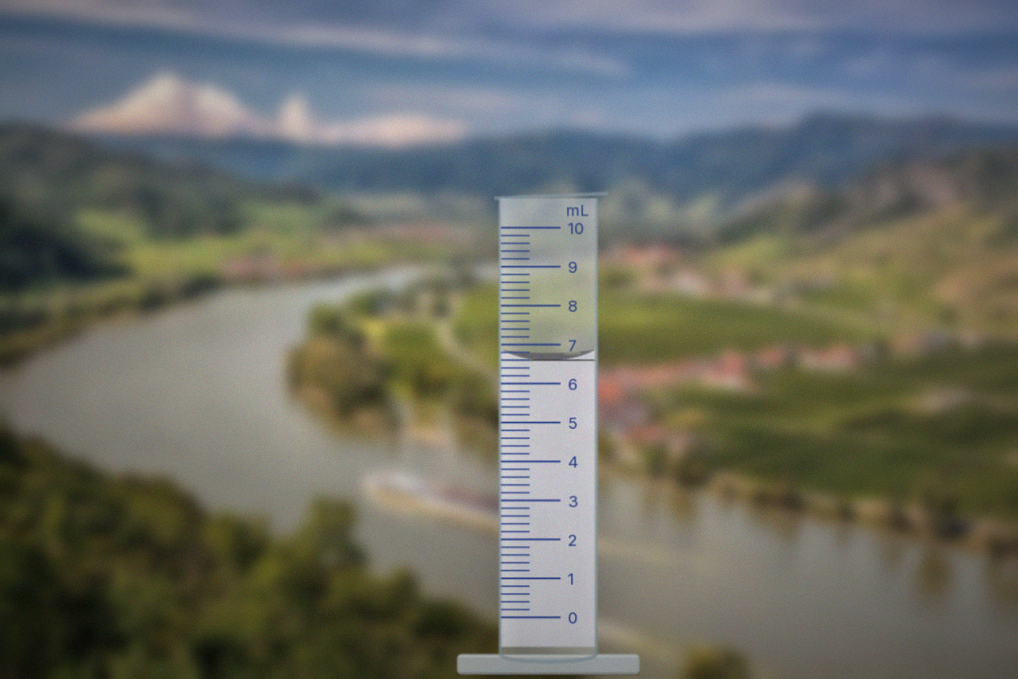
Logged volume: 6.6 mL
